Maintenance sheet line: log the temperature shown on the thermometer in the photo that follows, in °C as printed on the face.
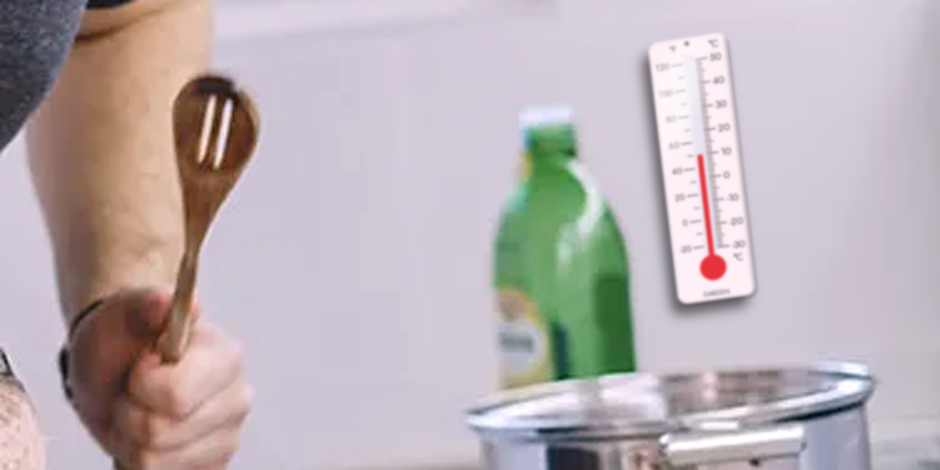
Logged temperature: 10 °C
